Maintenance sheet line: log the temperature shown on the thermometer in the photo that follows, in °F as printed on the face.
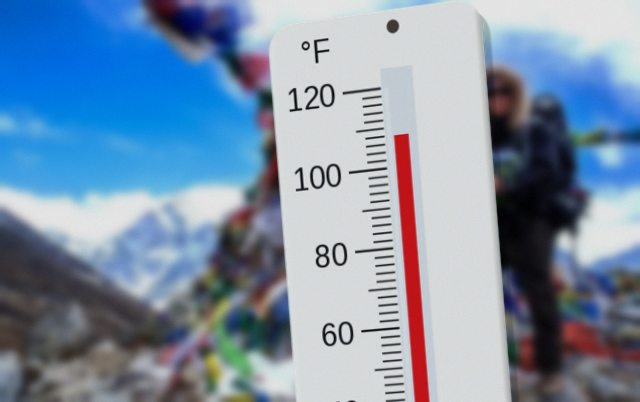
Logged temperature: 108 °F
